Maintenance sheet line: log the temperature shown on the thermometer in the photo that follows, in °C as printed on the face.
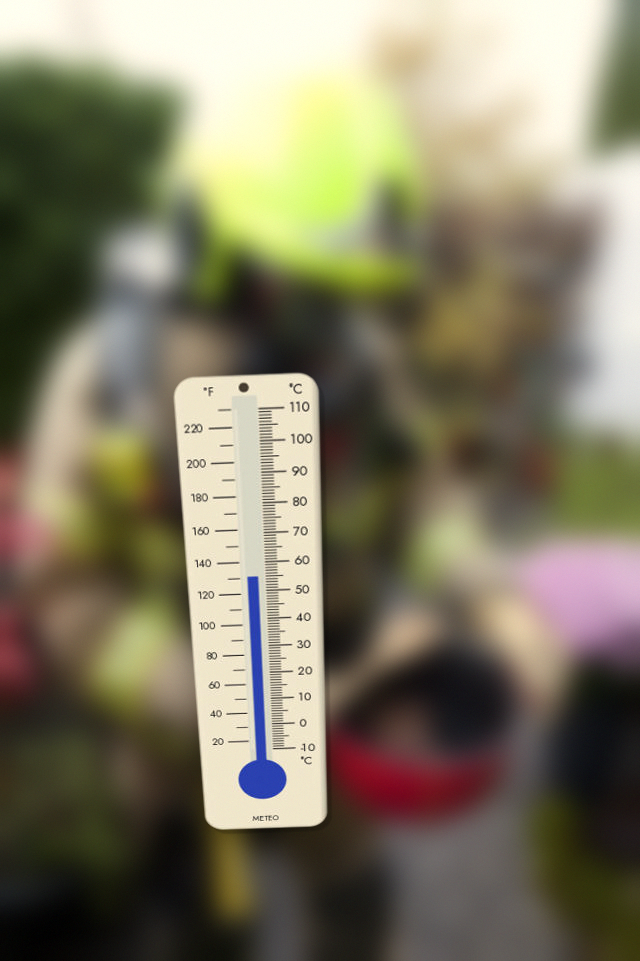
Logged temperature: 55 °C
